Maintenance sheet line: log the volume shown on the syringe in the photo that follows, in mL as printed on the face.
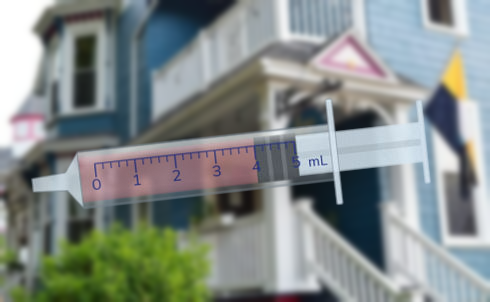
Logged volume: 4 mL
